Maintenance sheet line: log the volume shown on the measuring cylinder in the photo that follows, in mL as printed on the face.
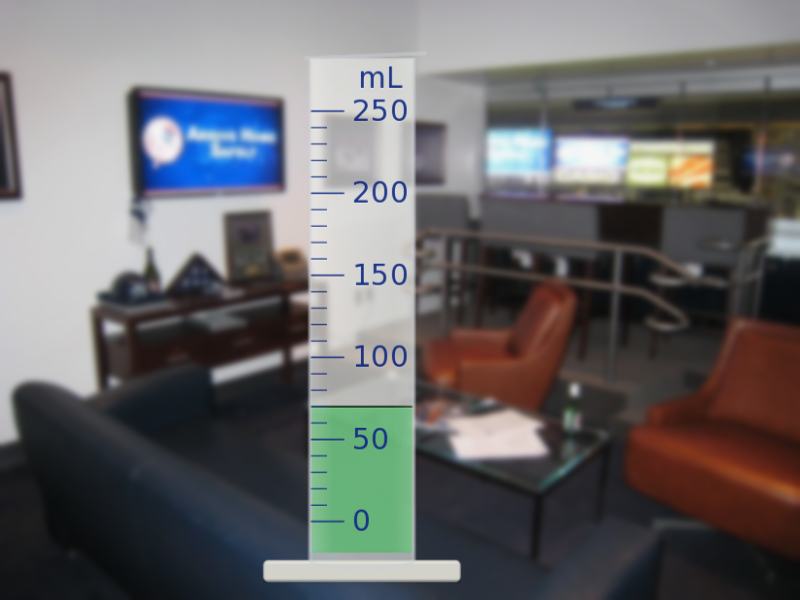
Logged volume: 70 mL
